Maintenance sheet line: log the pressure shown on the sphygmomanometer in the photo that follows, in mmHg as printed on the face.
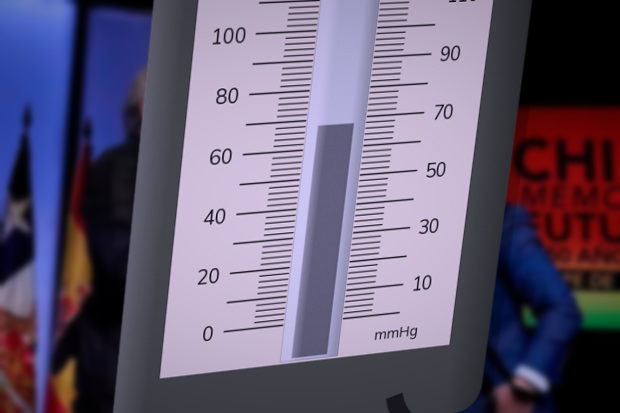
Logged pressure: 68 mmHg
